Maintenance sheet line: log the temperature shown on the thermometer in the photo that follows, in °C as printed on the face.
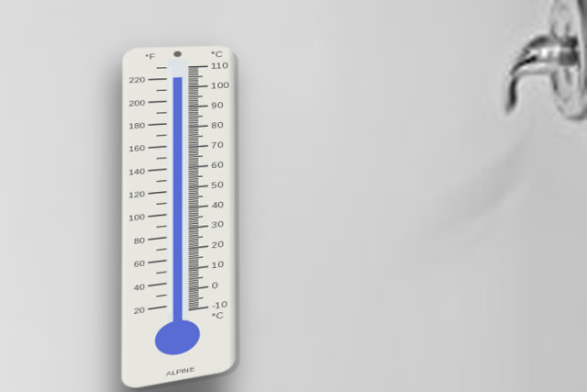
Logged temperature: 105 °C
